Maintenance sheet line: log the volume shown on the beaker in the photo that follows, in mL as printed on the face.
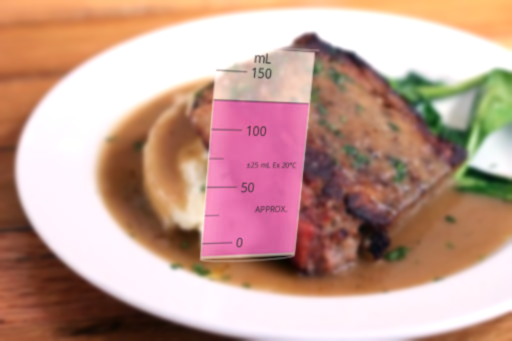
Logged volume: 125 mL
